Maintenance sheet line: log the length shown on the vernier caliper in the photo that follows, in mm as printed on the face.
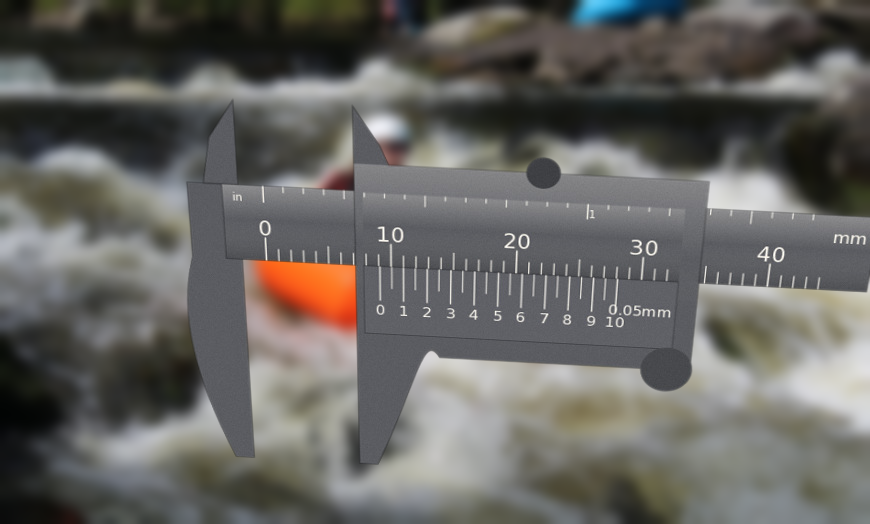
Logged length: 9.1 mm
